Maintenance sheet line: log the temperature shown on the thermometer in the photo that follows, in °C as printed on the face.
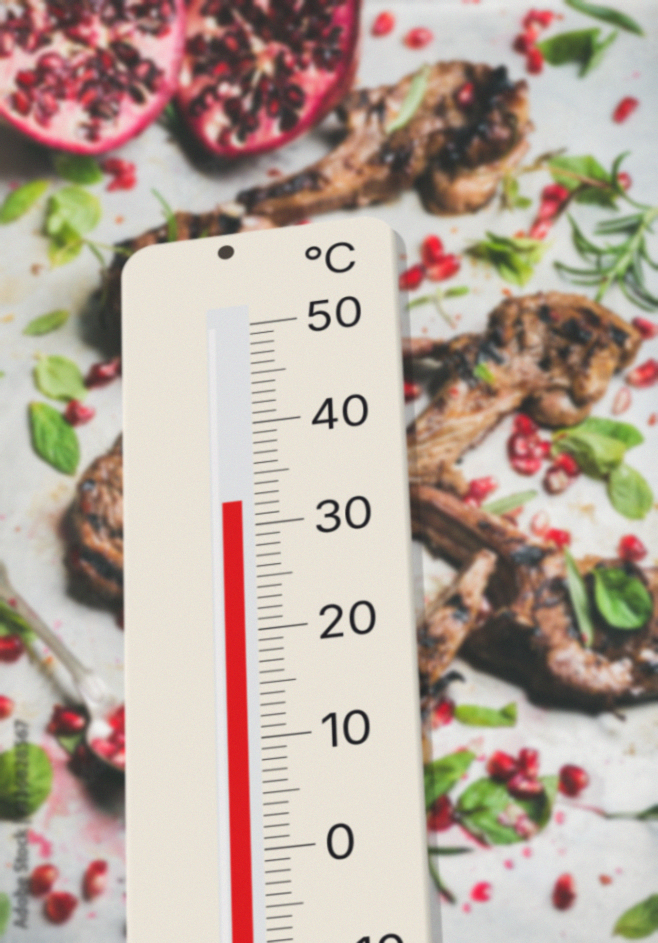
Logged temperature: 32.5 °C
